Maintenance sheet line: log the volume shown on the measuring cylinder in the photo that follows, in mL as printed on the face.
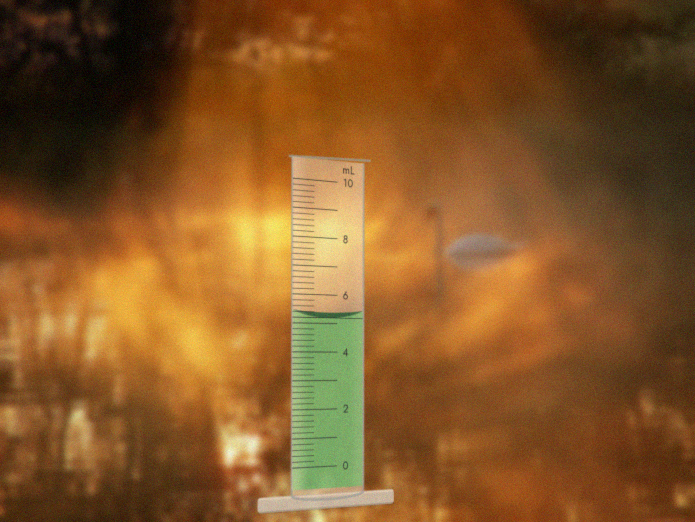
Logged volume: 5.2 mL
